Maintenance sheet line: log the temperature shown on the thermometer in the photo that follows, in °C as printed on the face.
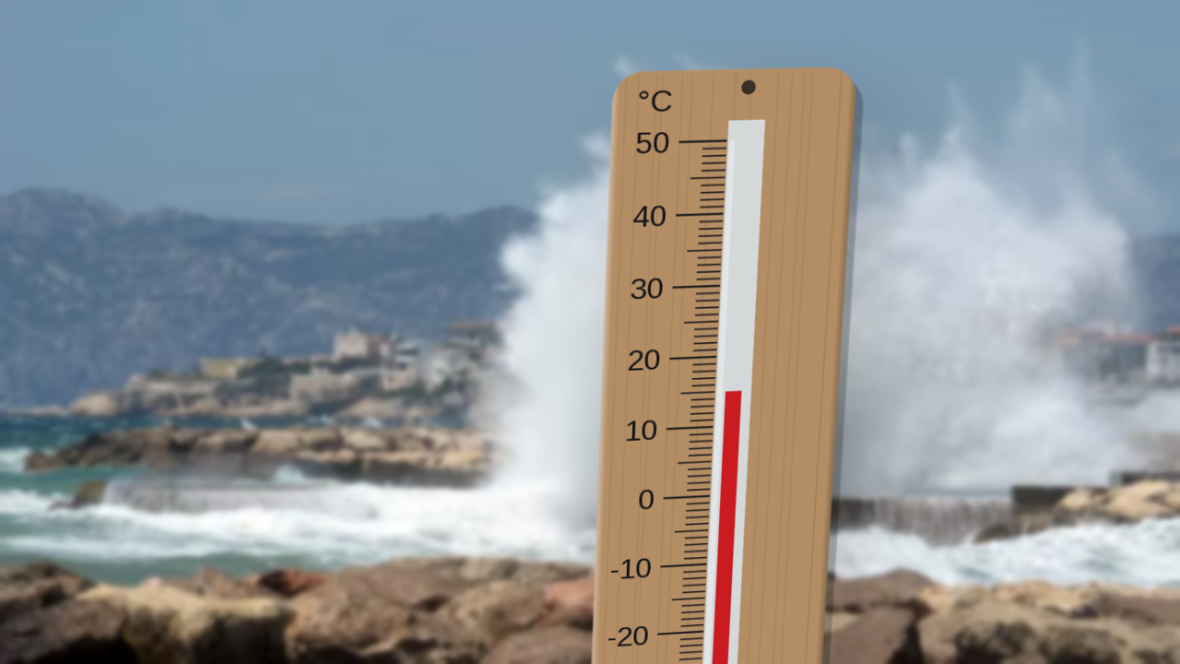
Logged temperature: 15 °C
